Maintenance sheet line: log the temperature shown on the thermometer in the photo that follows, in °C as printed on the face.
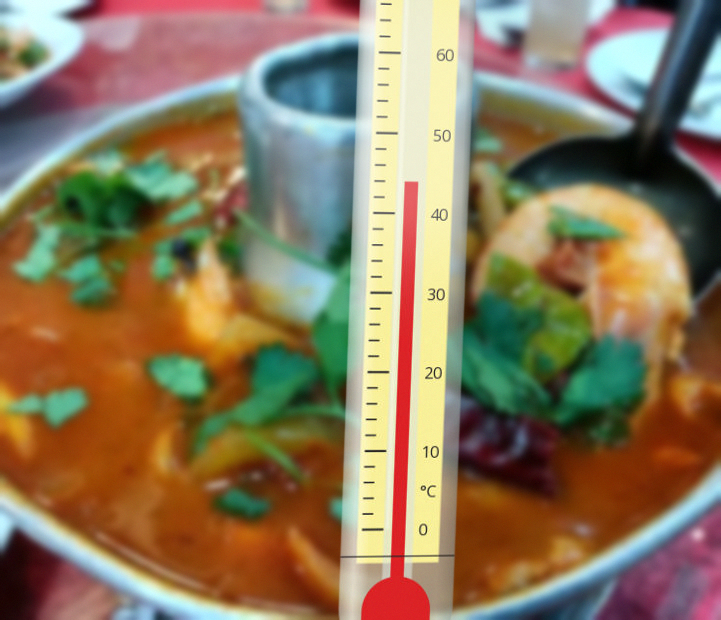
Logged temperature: 44 °C
